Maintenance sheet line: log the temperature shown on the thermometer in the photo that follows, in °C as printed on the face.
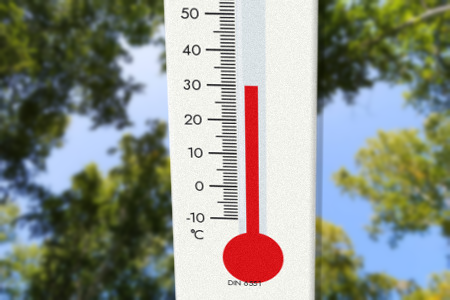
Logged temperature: 30 °C
